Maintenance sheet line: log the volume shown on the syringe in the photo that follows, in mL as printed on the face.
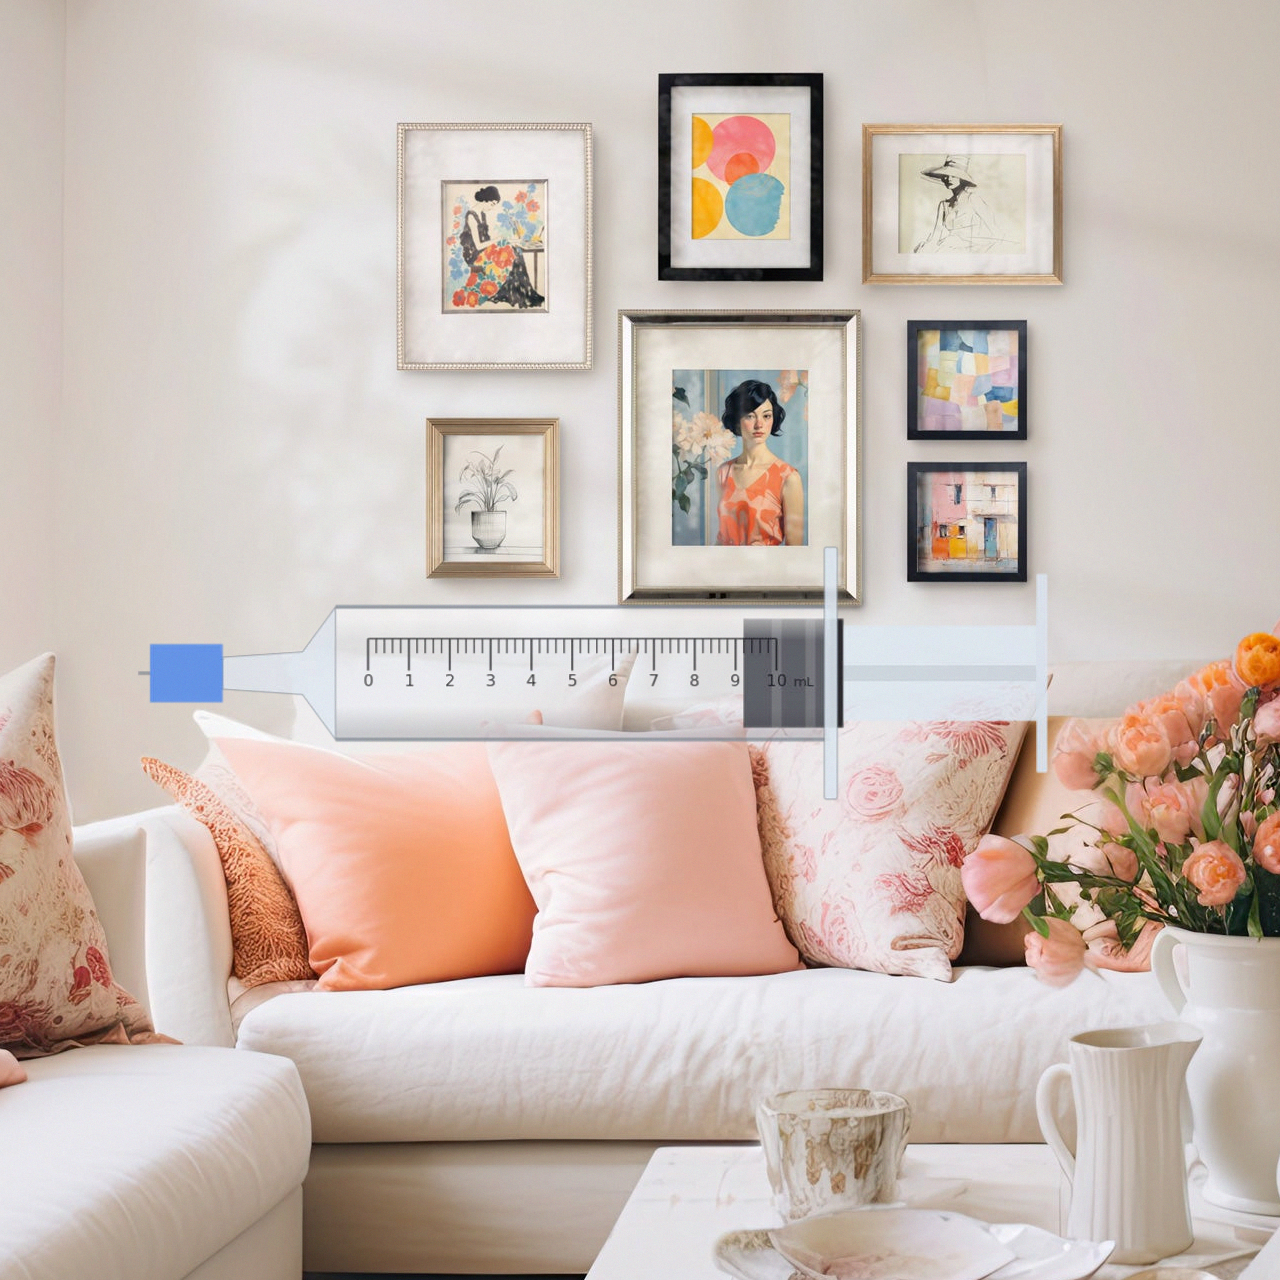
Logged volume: 9.2 mL
